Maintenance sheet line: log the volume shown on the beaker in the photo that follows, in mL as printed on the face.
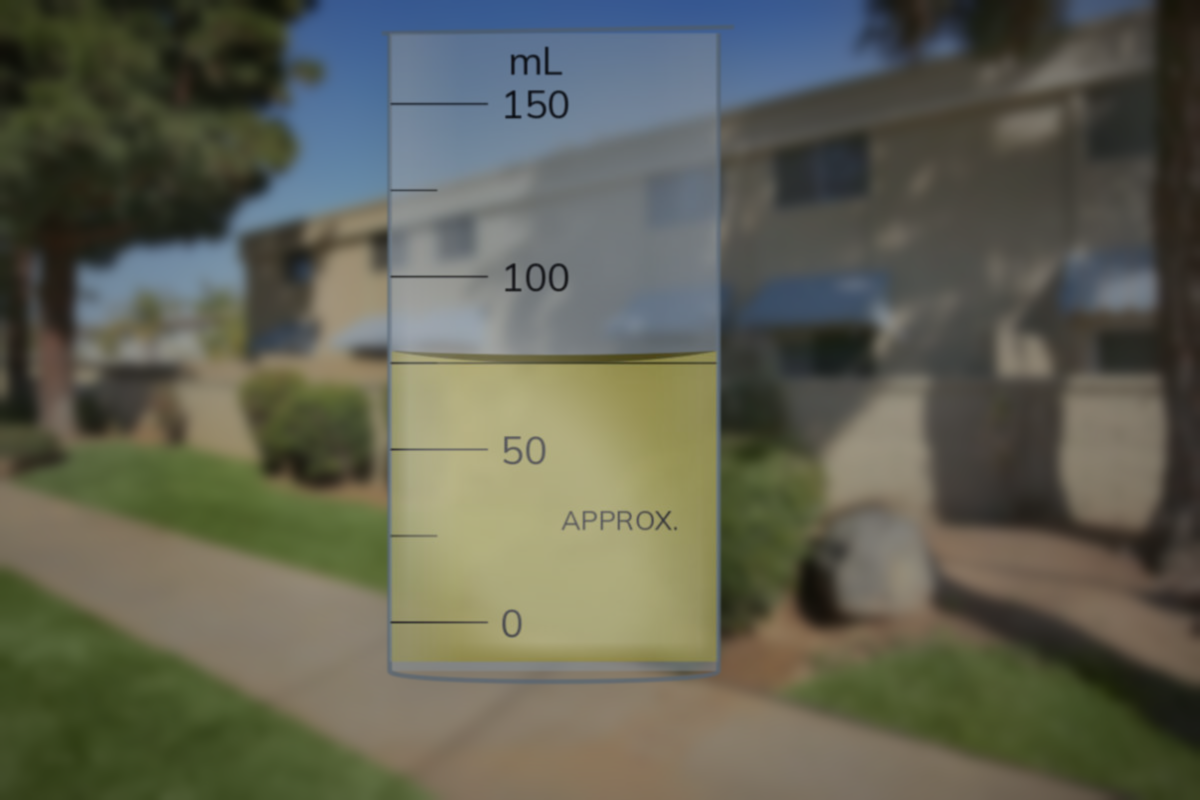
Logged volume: 75 mL
